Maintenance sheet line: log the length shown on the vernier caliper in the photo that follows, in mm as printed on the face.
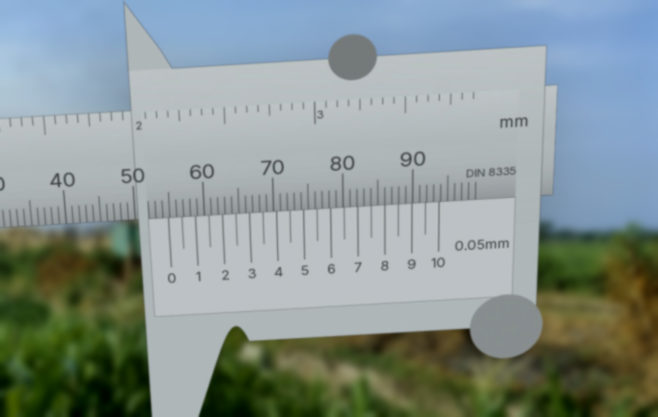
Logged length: 54.8 mm
